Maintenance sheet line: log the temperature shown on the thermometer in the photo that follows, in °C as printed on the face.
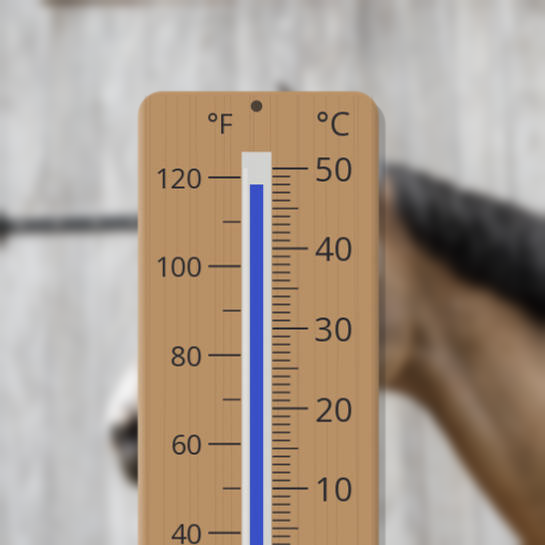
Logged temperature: 48 °C
